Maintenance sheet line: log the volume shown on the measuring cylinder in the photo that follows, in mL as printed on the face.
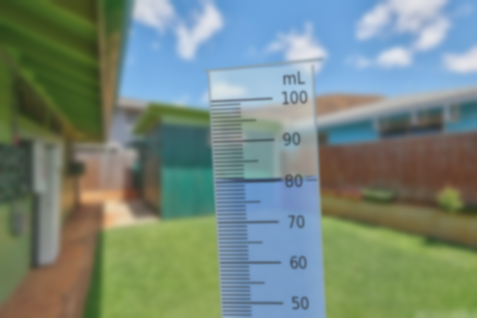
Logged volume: 80 mL
